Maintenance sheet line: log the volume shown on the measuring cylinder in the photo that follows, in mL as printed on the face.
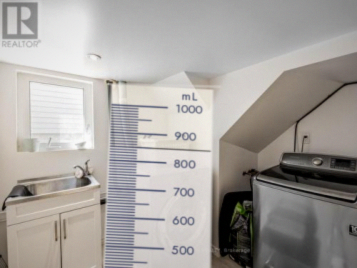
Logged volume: 850 mL
